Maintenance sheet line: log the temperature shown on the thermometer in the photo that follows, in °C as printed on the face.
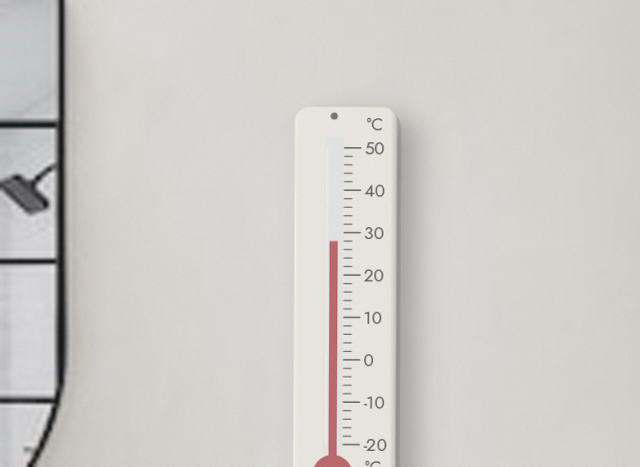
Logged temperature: 28 °C
